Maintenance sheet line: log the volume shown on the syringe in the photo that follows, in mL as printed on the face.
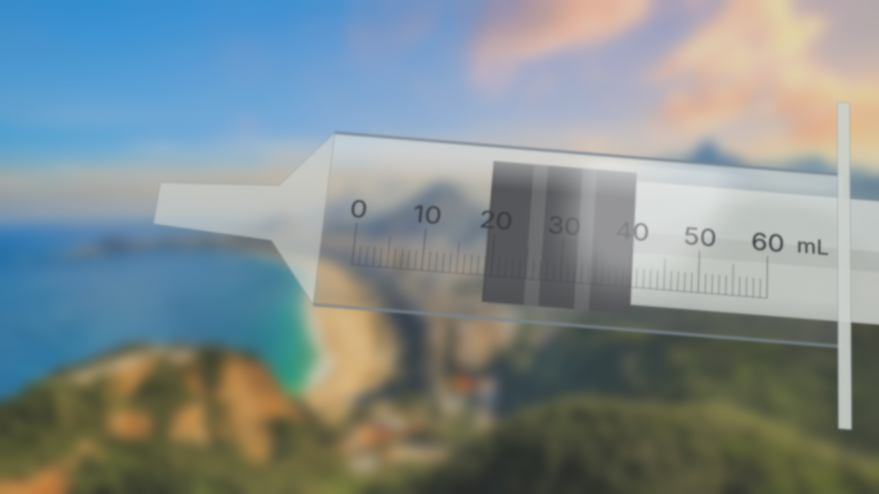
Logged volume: 19 mL
